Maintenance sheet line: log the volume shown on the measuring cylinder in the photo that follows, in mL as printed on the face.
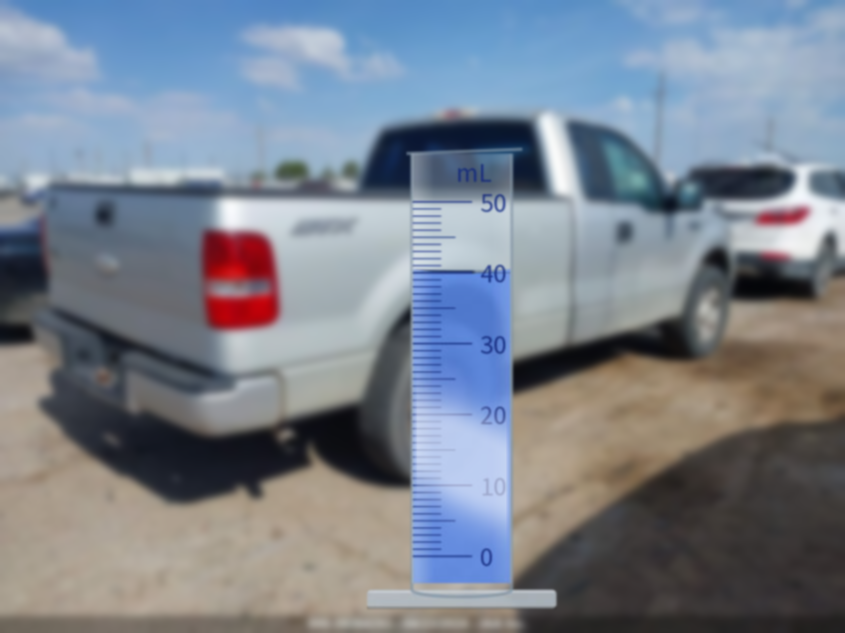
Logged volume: 40 mL
